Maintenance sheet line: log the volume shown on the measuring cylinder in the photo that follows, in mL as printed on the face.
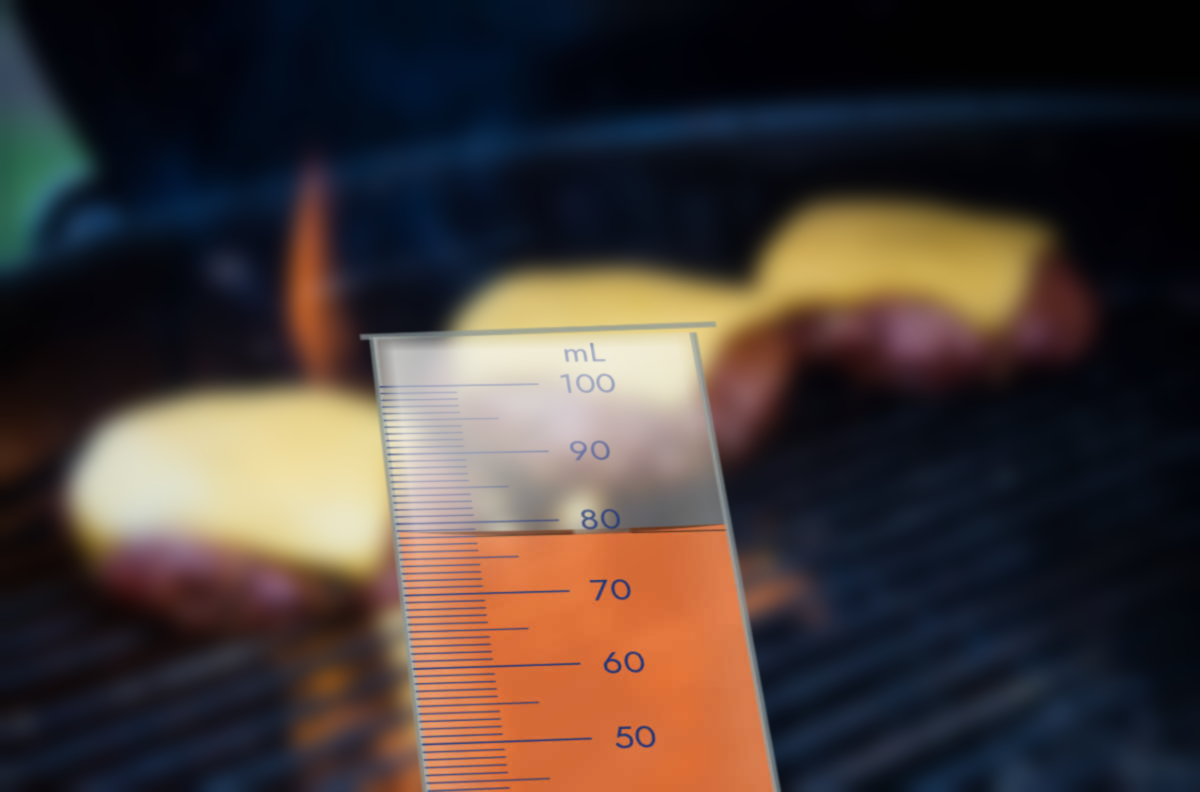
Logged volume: 78 mL
